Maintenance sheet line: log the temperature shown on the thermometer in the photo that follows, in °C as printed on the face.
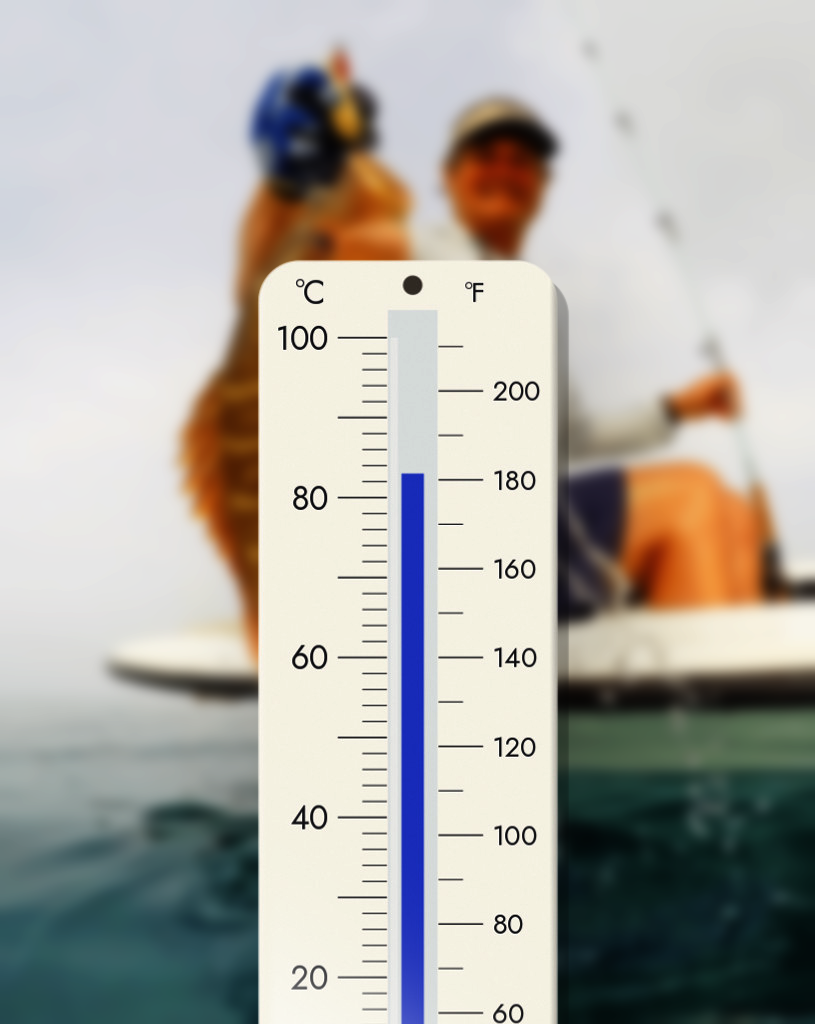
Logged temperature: 83 °C
